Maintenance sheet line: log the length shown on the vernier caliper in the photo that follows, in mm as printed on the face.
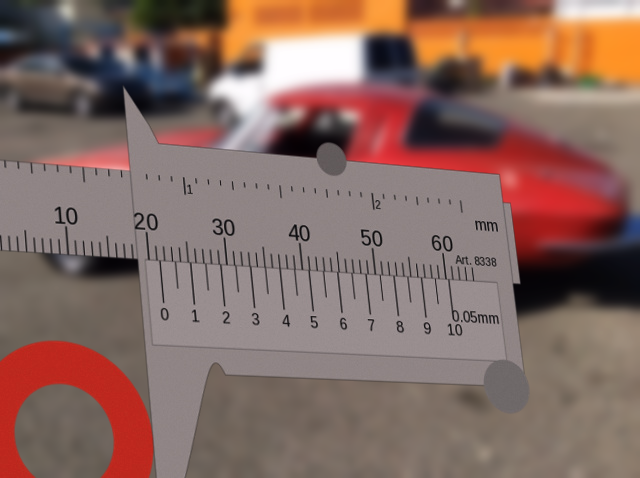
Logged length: 21.4 mm
